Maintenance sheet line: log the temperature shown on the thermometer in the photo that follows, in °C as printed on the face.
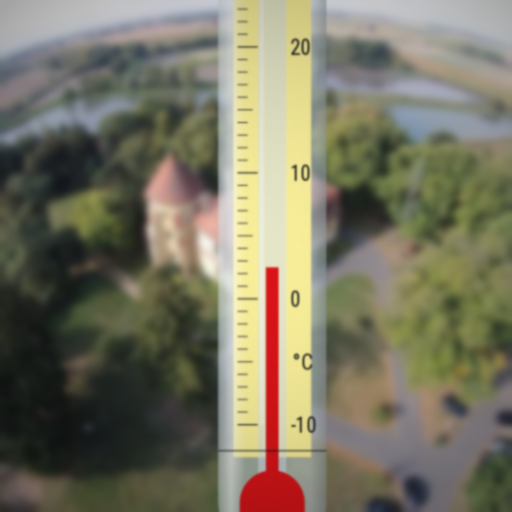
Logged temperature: 2.5 °C
